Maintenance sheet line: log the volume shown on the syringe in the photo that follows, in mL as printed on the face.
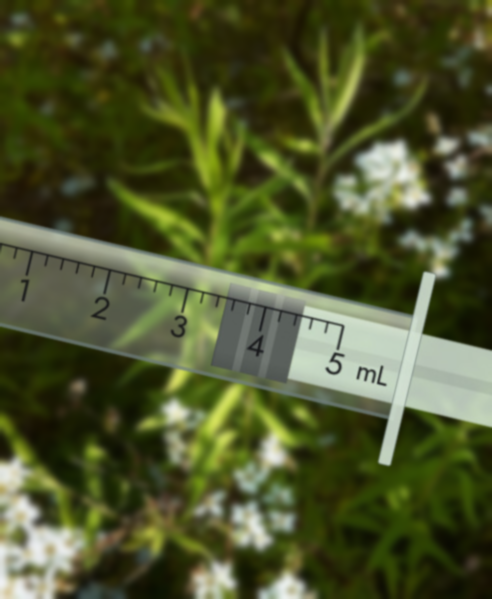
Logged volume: 3.5 mL
